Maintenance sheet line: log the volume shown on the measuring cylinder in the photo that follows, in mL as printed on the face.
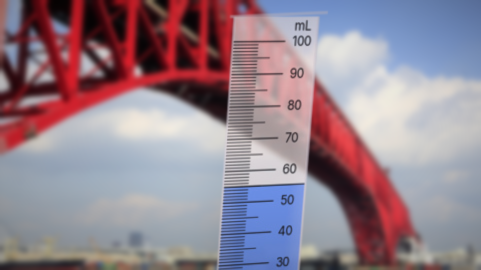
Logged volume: 55 mL
